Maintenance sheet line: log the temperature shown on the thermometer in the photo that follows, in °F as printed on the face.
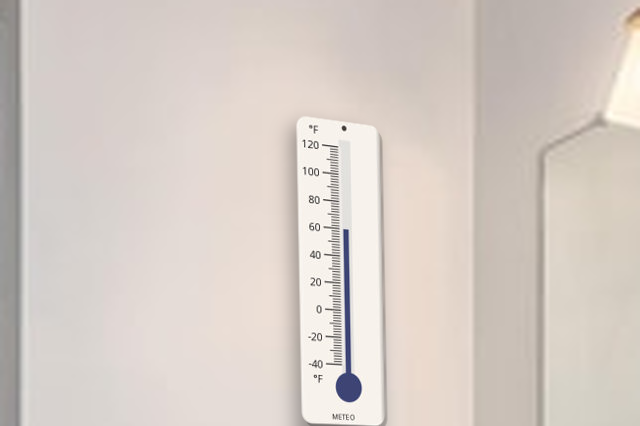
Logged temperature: 60 °F
